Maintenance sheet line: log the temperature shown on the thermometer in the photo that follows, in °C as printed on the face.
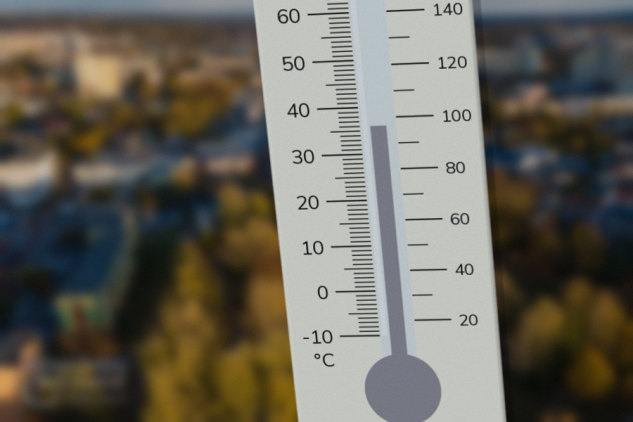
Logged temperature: 36 °C
